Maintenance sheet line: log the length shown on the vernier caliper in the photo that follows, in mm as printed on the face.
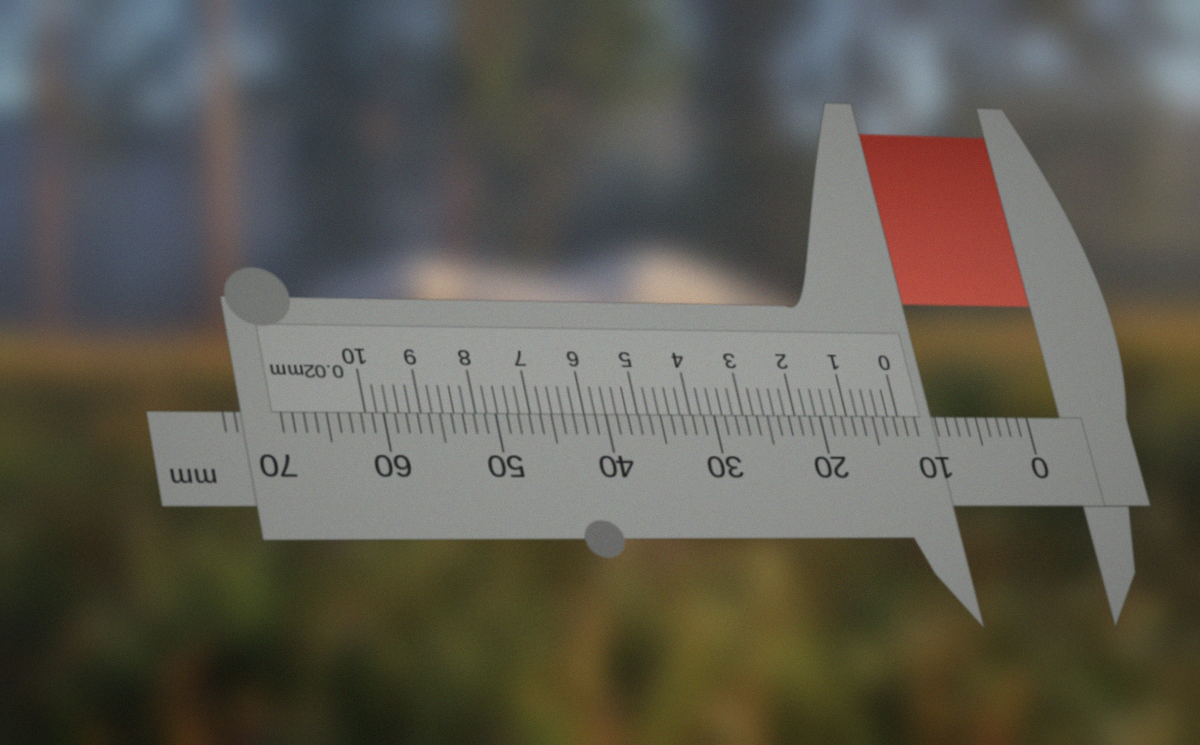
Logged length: 12.6 mm
